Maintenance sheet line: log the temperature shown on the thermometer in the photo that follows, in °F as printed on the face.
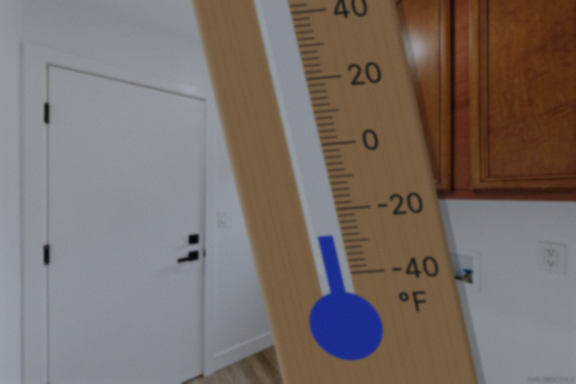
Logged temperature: -28 °F
